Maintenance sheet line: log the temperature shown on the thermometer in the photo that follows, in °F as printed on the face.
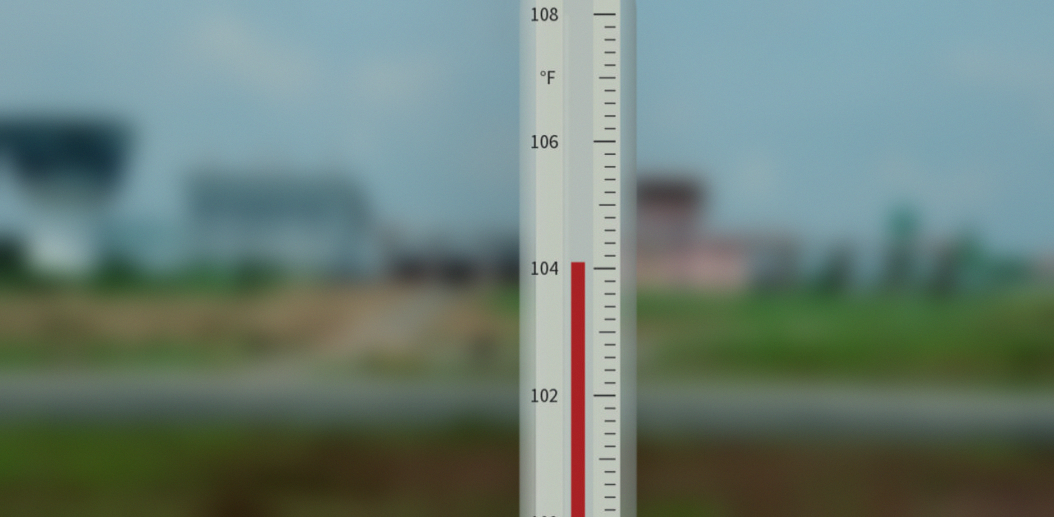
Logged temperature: 104.1 °F
